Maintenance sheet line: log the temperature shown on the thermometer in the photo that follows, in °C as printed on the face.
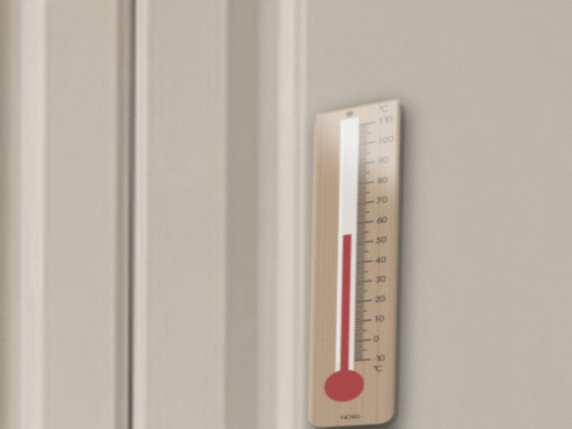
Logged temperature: 55 °C
